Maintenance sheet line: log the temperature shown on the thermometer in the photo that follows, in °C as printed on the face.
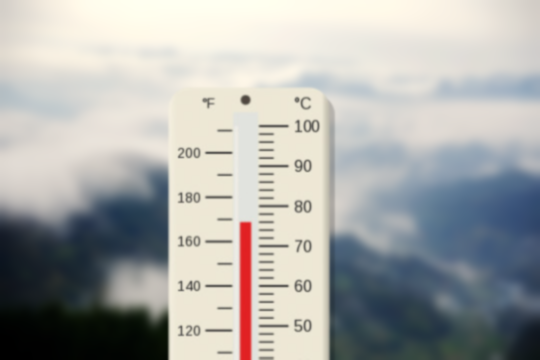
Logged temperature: 76 °C
